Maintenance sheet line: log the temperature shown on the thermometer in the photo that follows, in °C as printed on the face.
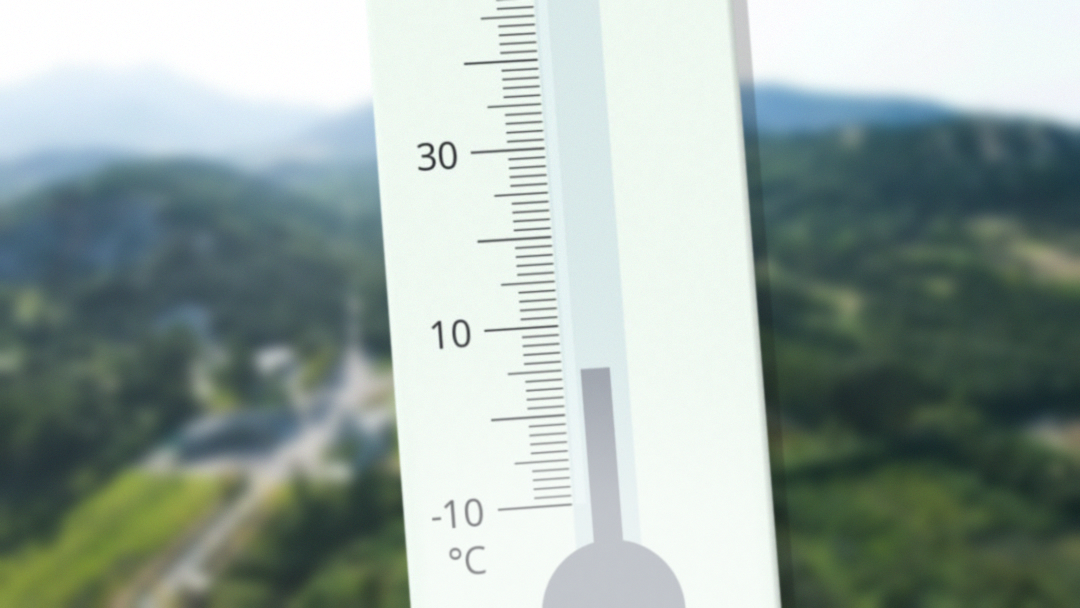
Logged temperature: 5 °C
